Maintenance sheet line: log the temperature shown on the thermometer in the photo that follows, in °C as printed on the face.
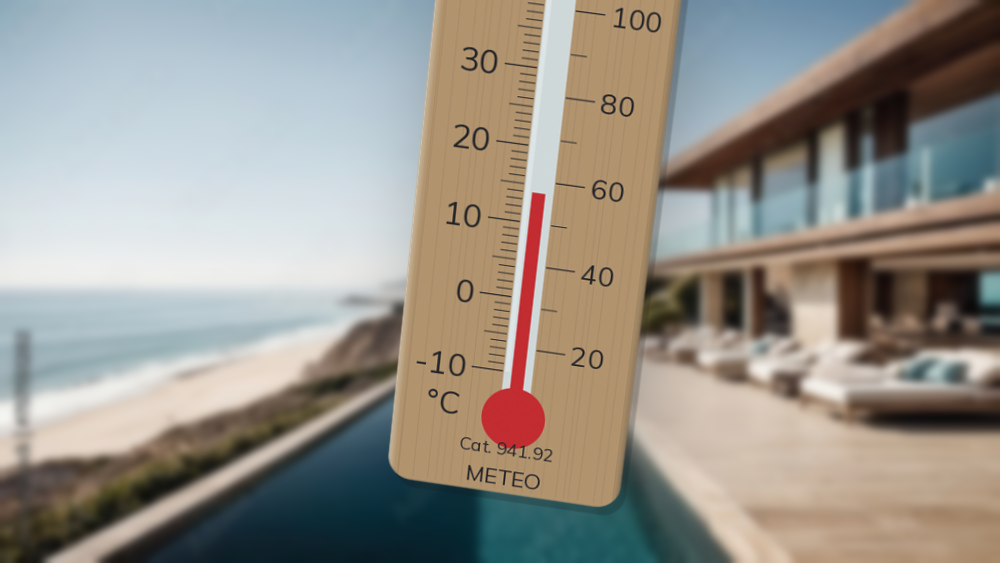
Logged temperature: 14 °C
